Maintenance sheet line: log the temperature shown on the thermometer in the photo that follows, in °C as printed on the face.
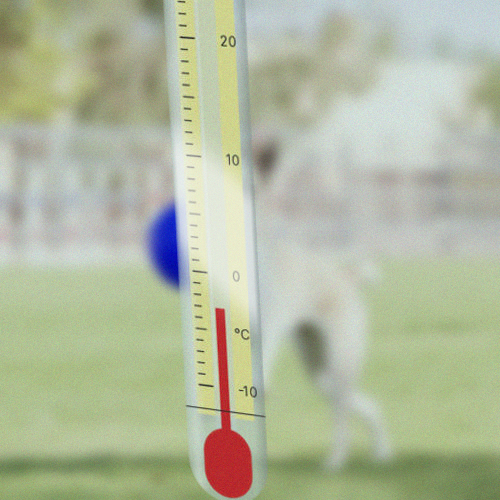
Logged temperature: -3 °C
